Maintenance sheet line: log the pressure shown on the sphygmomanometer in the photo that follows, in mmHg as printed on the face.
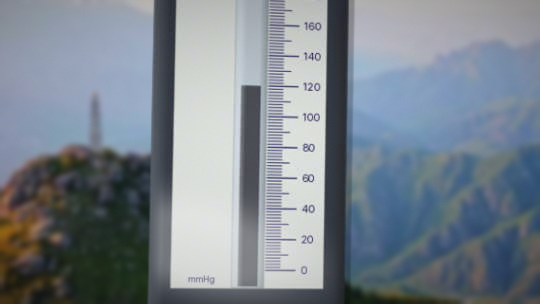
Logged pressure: 120 mmHg
